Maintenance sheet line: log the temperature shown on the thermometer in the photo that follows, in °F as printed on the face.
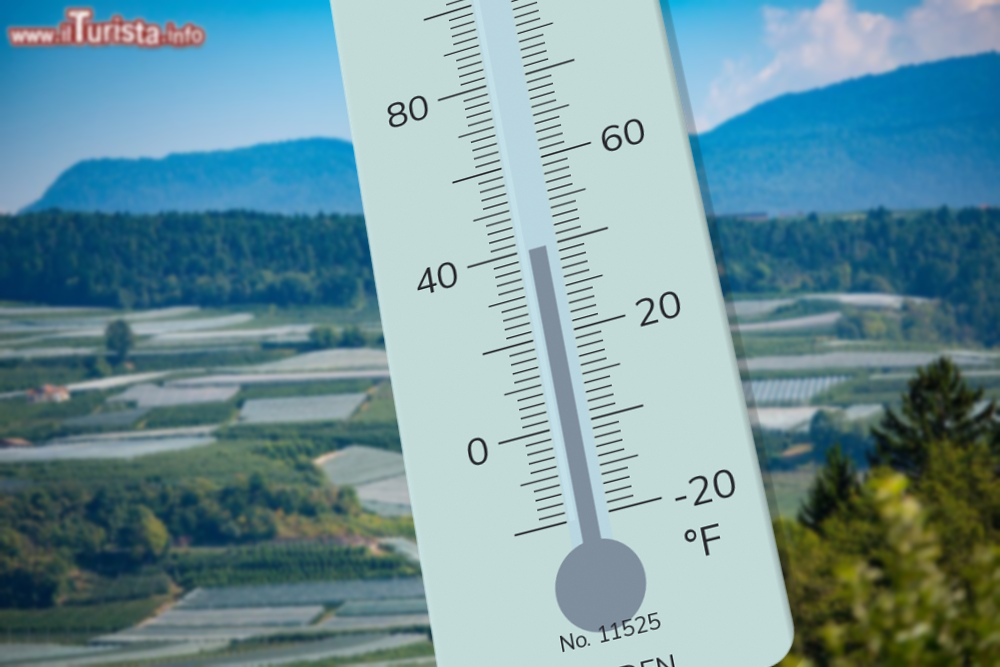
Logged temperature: 40 °F
